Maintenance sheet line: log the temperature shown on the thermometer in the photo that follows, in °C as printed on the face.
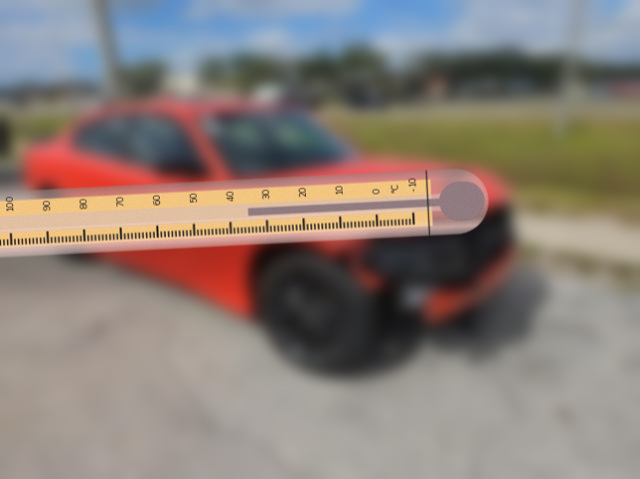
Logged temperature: 35 °C
